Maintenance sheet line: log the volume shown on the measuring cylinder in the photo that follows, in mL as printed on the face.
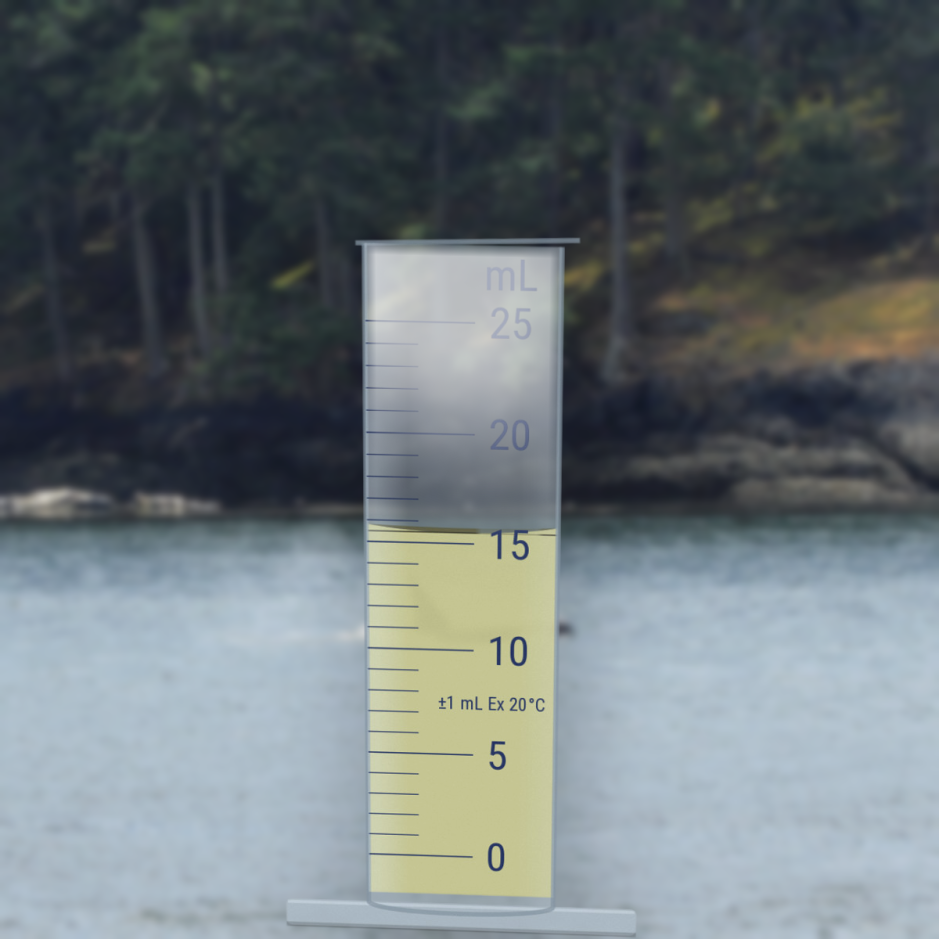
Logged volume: 15.5 mL
